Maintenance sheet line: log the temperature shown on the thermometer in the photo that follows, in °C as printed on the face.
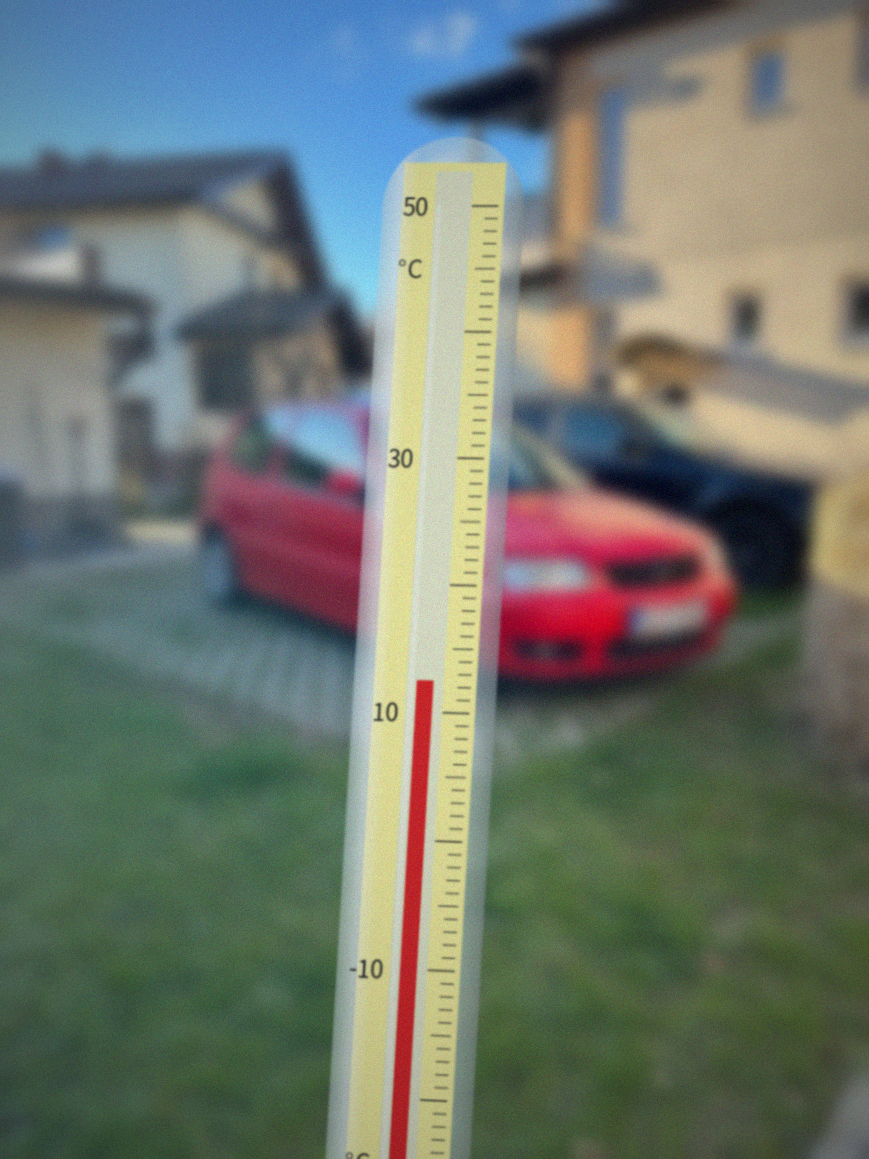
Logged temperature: 12.5 °C
